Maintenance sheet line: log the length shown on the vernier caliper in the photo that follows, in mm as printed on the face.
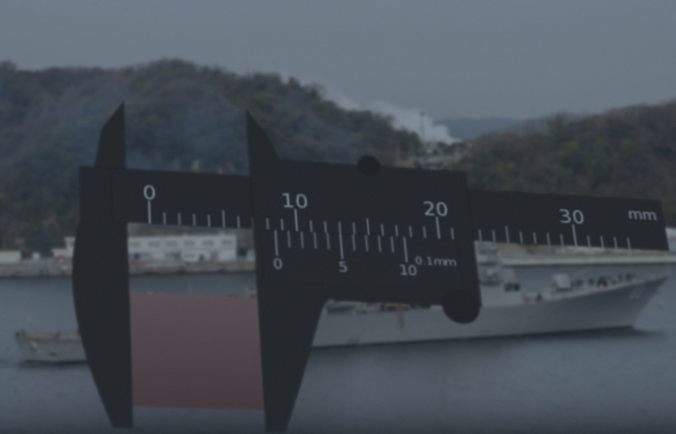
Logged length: 8.5 mm
